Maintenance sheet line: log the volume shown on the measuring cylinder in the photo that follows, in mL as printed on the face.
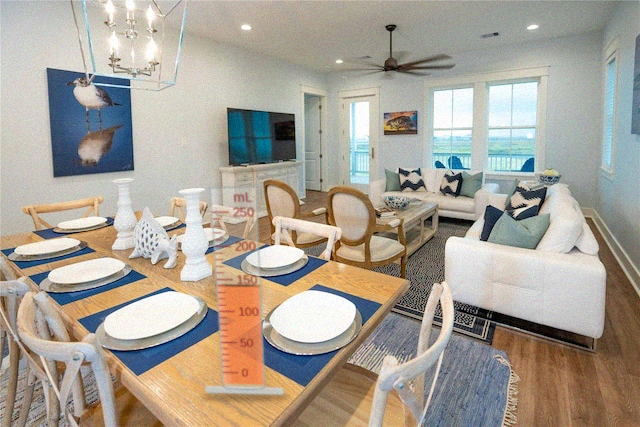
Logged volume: 140 mL
